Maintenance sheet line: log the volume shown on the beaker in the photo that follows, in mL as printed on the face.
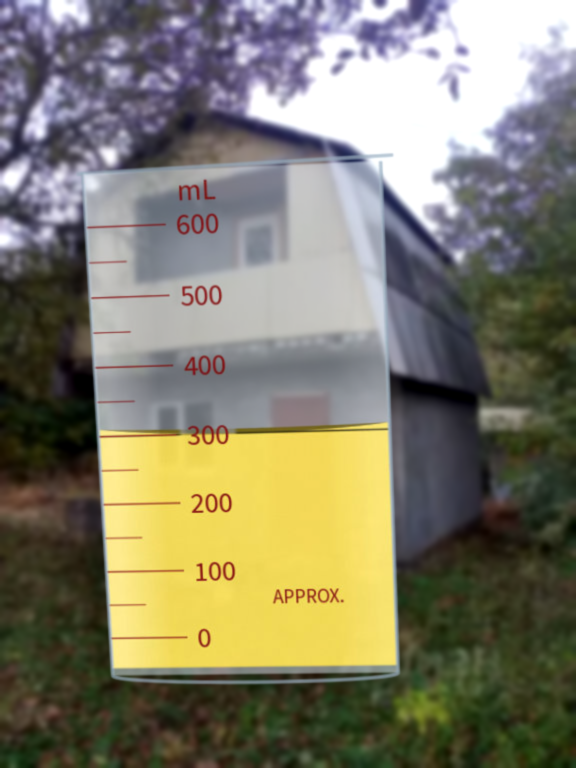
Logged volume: 300 mL
